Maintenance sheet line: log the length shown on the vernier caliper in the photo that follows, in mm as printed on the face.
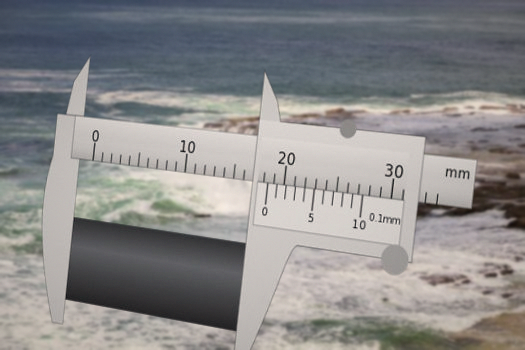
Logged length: 18.4 mm
